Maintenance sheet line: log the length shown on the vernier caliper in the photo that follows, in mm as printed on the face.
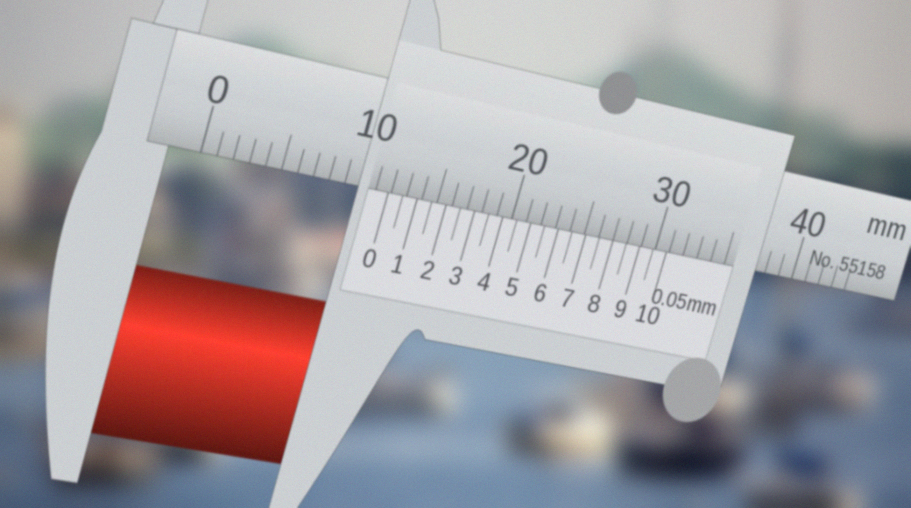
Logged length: 11.8 mm
